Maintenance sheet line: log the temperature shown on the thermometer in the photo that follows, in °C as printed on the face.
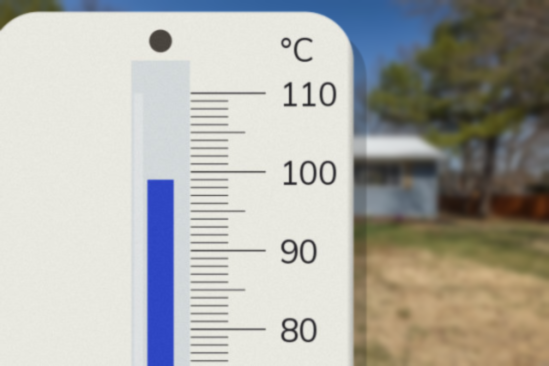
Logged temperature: 99 °C
